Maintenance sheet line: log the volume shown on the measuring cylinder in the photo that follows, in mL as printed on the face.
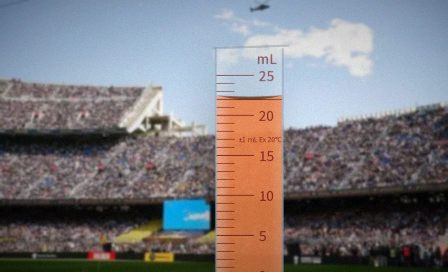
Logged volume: 22 mL
